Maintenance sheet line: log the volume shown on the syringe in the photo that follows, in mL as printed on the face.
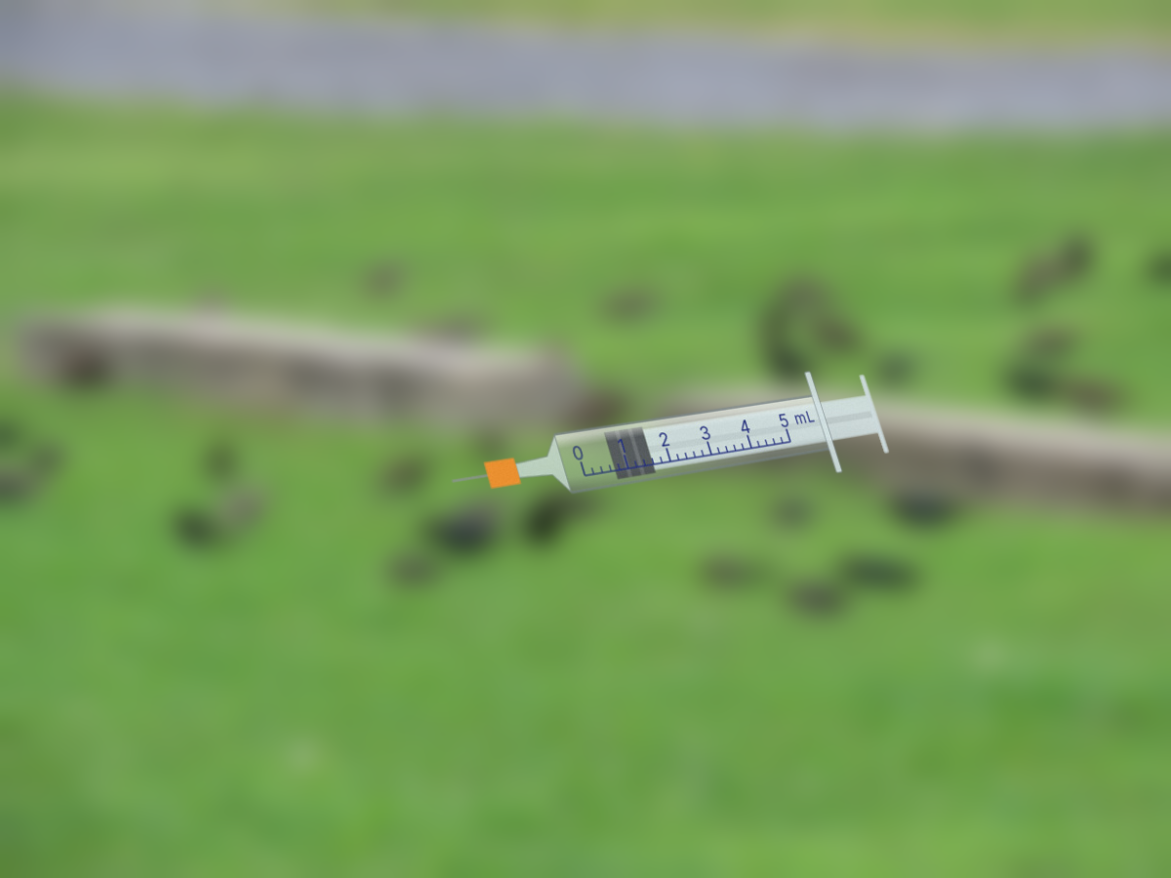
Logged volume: 0.7 mL
